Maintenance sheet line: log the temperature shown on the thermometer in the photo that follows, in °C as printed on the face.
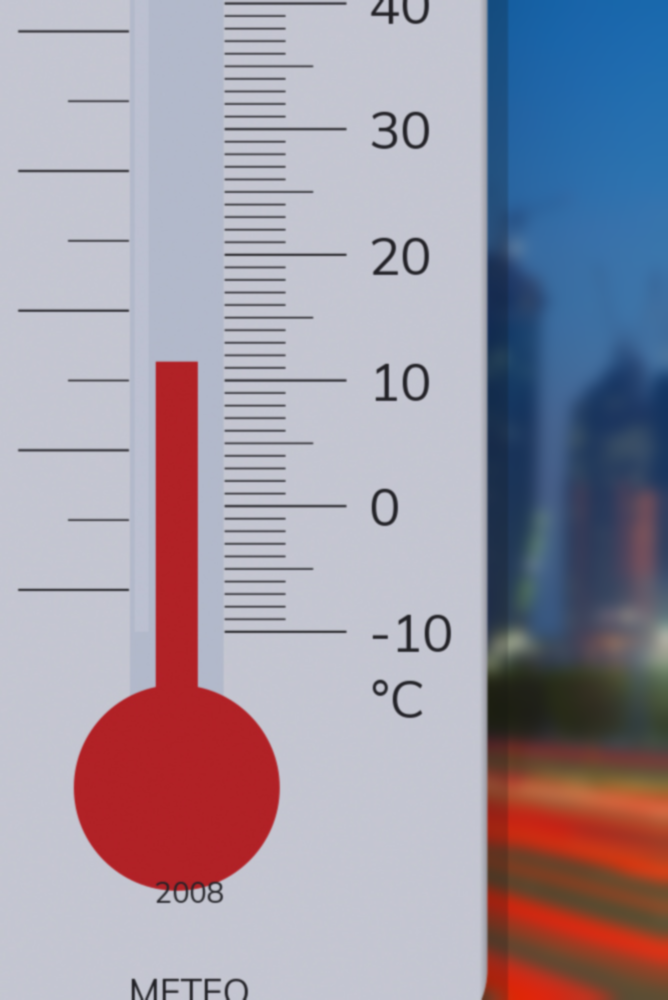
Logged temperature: 11.5 °C
